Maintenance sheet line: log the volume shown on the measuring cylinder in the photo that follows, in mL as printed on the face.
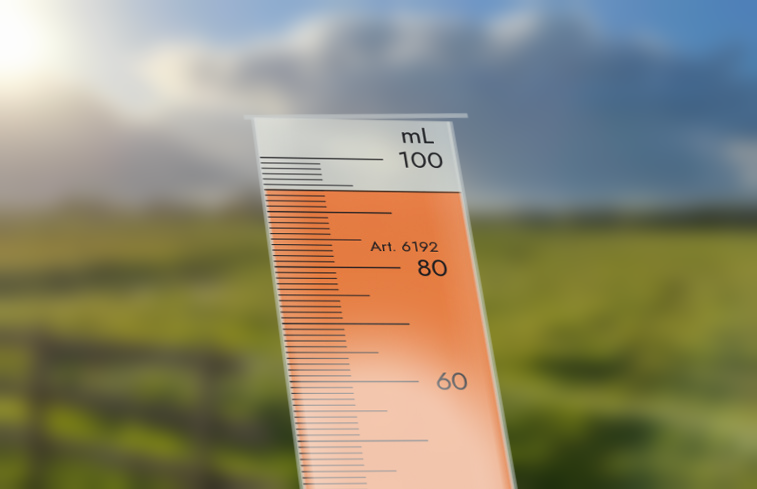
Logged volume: 94 mL
